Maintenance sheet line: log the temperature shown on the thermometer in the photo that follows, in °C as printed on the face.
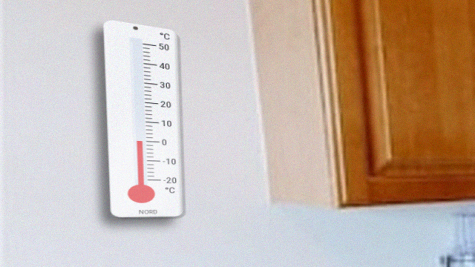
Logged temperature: 0 °C
